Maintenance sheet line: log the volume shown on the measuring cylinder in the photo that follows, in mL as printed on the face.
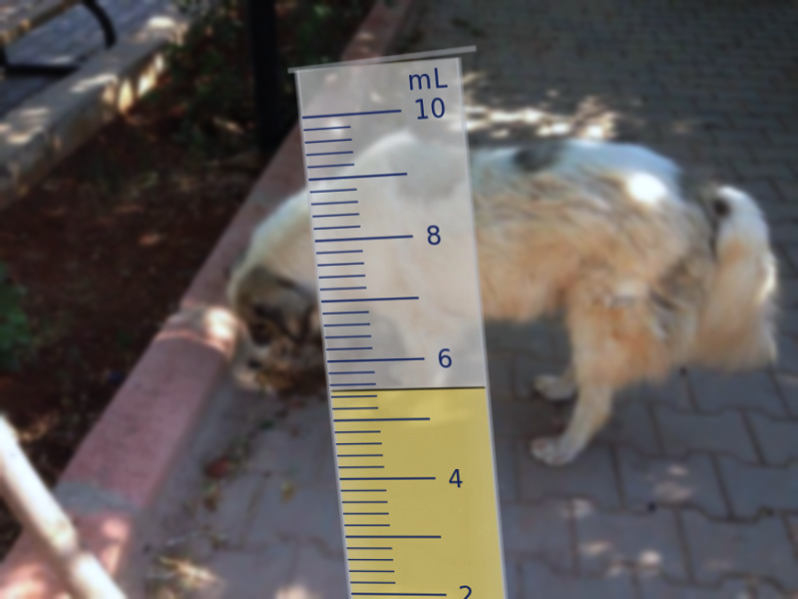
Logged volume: 5.5 mL
